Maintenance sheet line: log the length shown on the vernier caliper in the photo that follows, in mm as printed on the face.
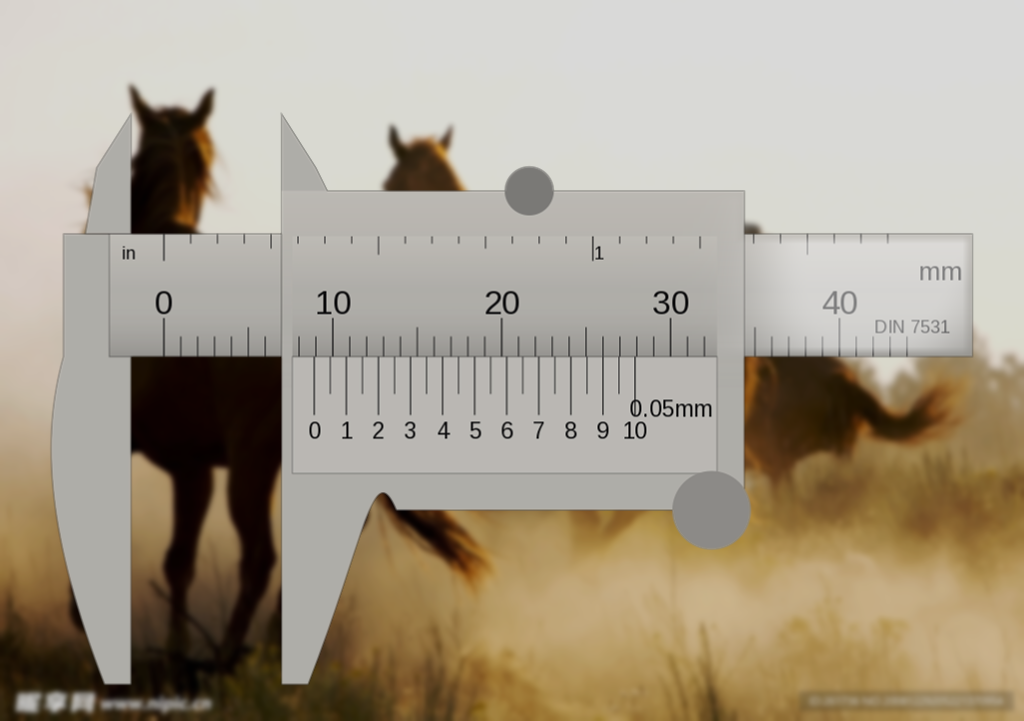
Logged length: 8.9 mm
